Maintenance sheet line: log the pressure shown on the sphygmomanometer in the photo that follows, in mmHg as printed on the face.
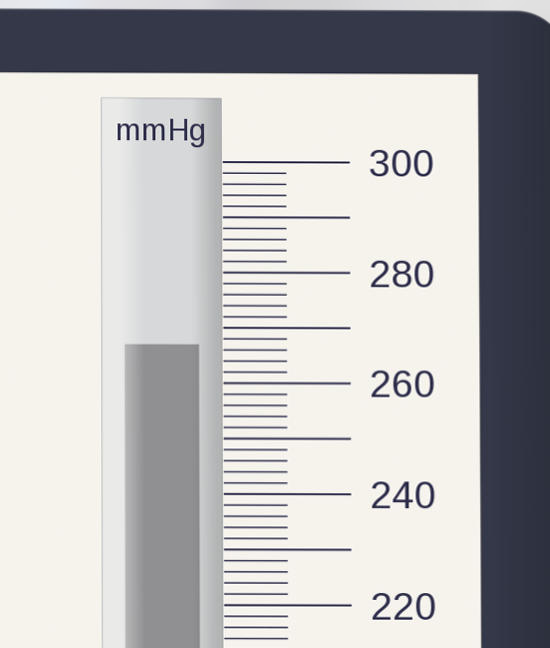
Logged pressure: 267 mmHg
